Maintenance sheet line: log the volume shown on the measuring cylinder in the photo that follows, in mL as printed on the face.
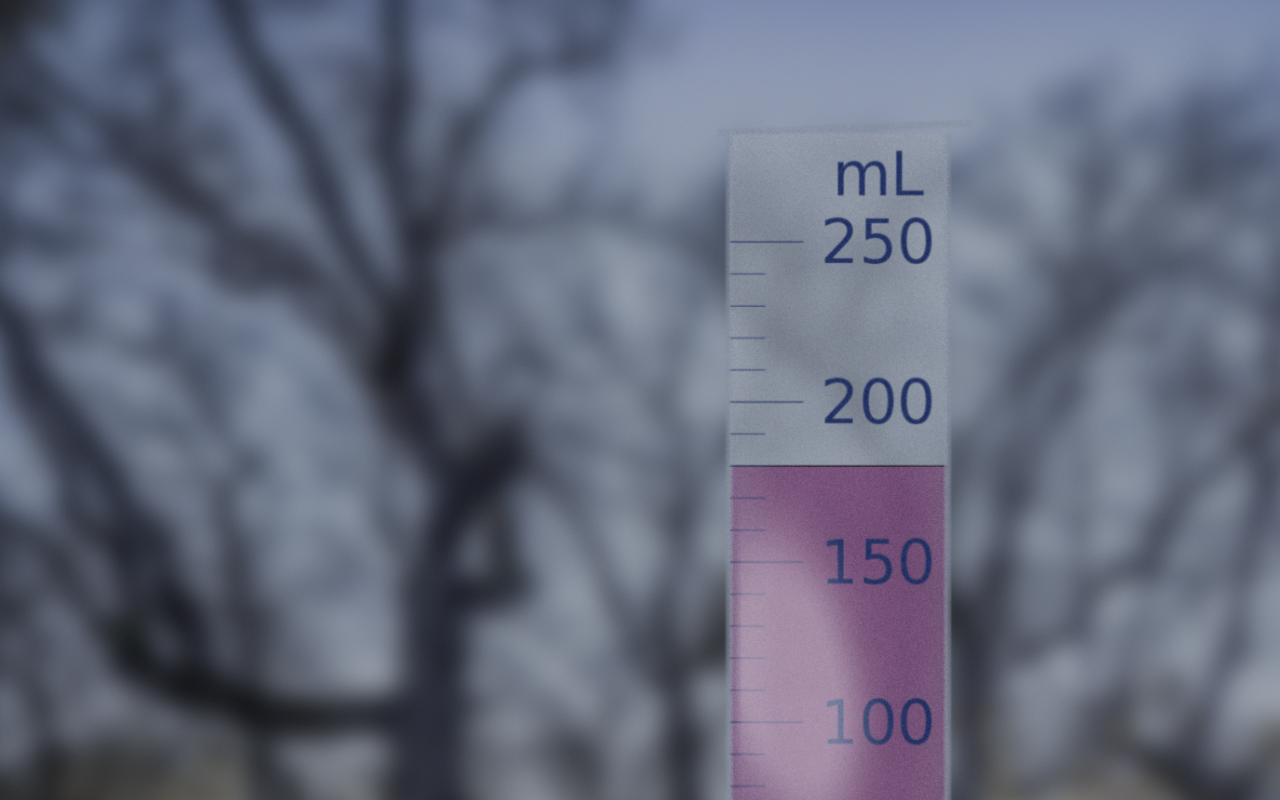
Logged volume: 180 mL
